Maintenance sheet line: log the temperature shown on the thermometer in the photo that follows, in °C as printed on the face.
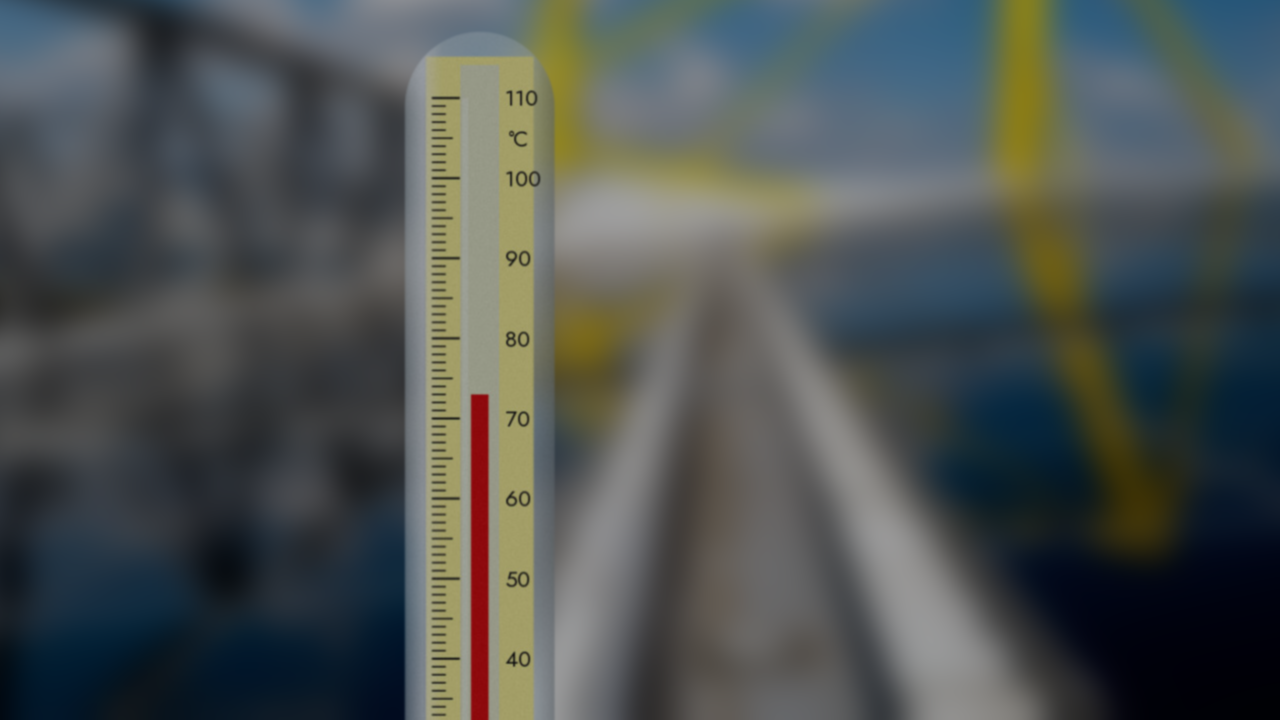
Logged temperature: 73 °C
